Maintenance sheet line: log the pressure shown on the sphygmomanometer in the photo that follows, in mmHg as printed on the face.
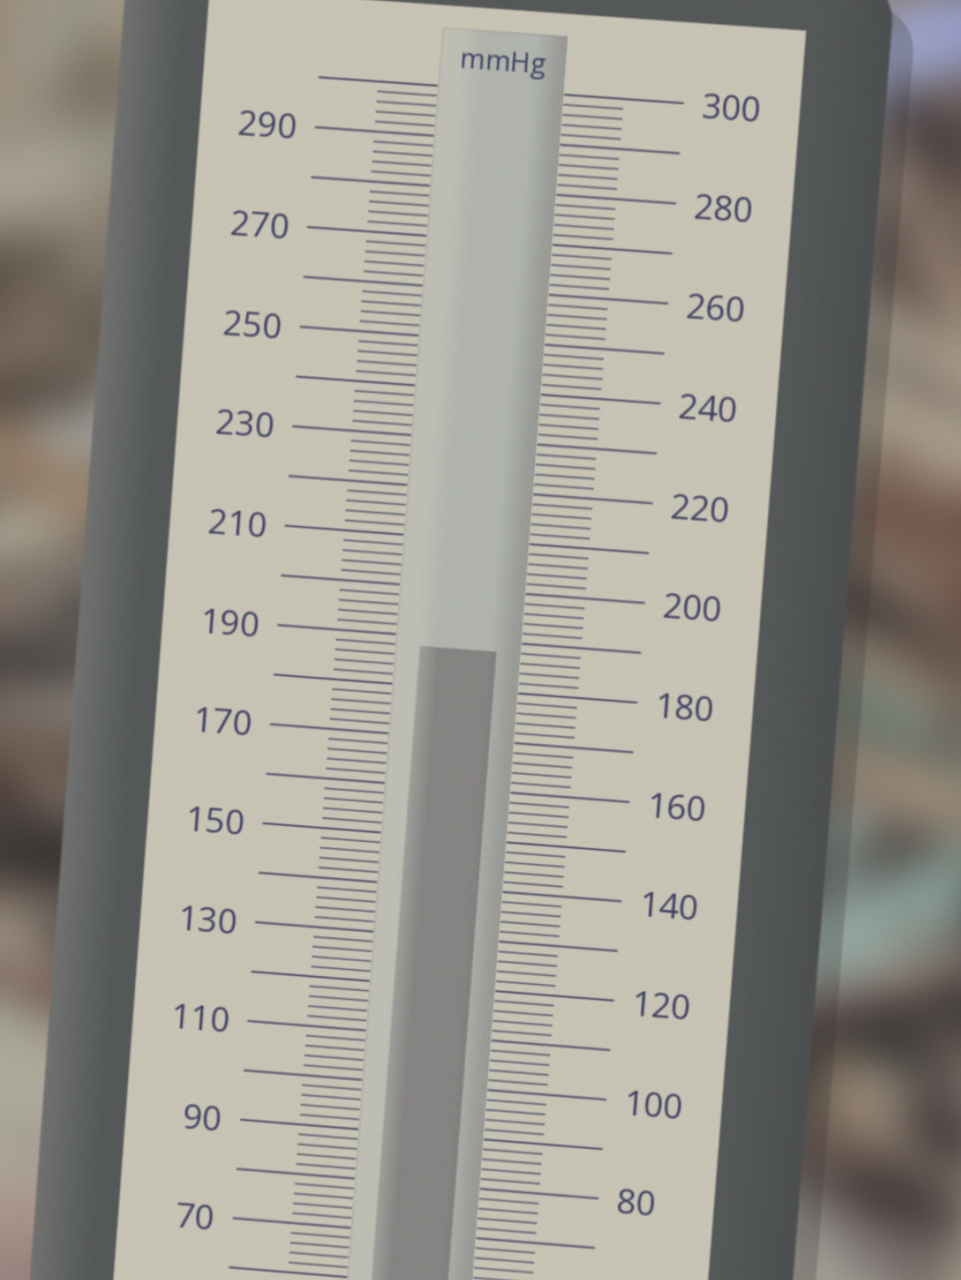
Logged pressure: 188 mmHg
